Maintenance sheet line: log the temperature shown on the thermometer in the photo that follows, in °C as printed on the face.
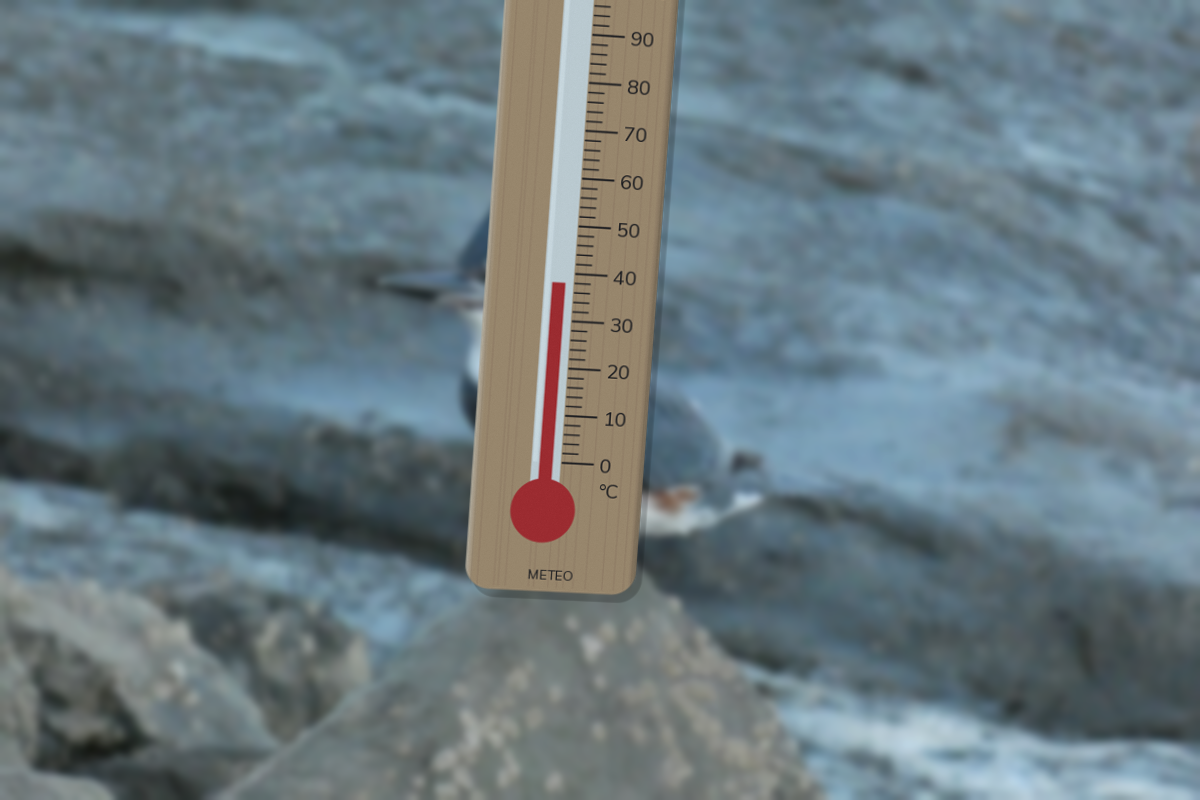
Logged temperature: 38 °C
